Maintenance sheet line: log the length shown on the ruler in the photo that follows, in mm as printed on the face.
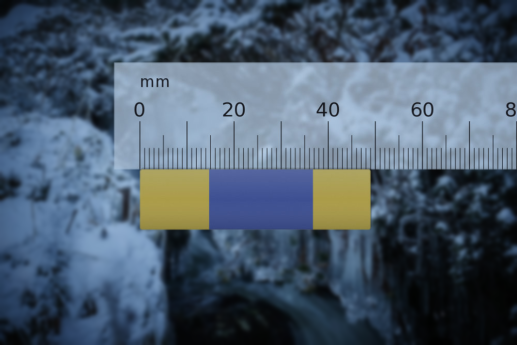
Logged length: 49 mm
